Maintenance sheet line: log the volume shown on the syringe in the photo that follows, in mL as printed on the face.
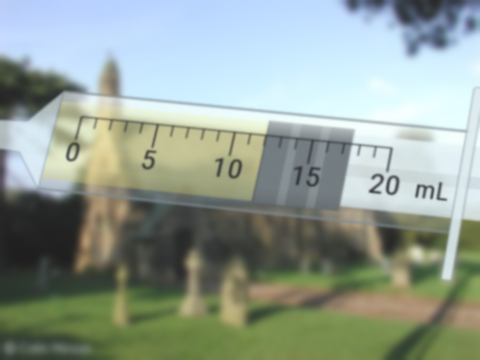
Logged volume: 12 mL
